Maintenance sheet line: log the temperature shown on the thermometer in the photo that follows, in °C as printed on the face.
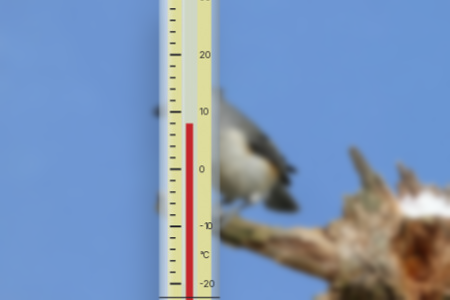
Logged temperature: 8 °C
